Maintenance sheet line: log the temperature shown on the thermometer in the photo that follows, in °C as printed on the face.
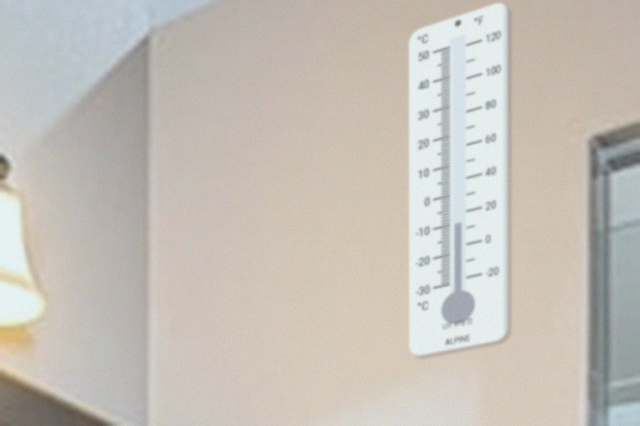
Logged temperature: -10 °C
